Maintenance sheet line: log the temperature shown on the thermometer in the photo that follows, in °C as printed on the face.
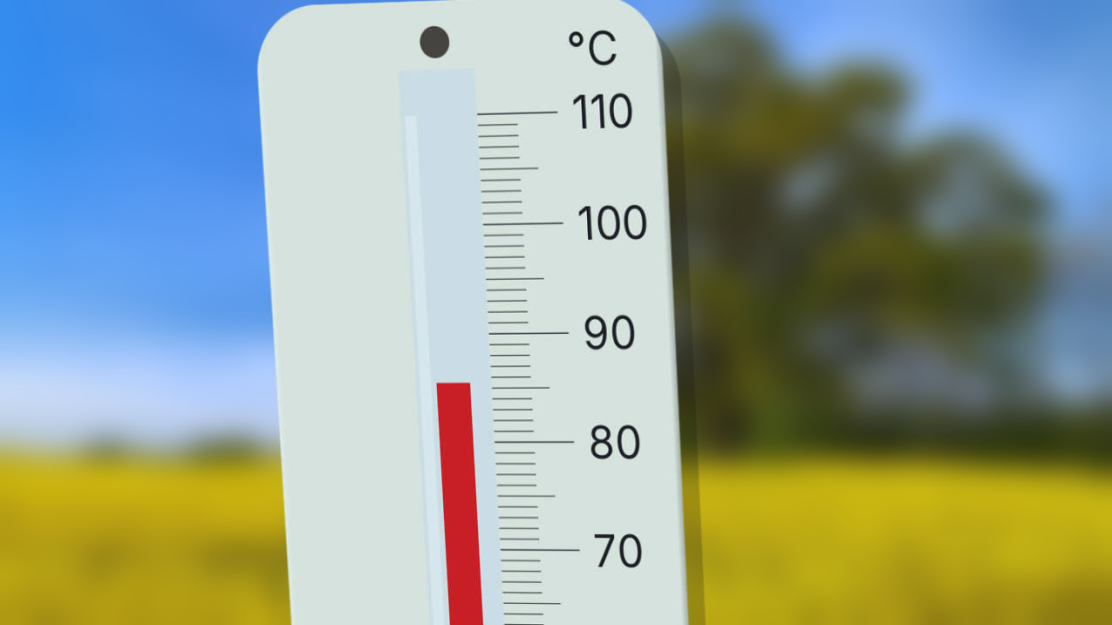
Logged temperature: 85.5 °C
